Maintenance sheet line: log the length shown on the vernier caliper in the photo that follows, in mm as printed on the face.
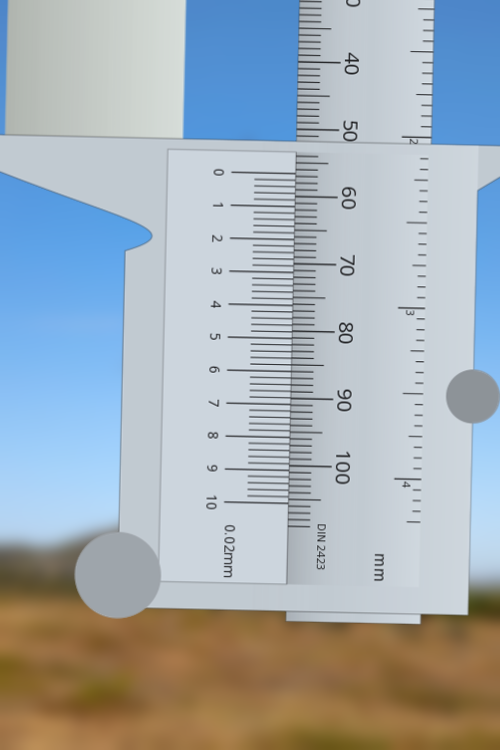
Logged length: 56.6 mm
